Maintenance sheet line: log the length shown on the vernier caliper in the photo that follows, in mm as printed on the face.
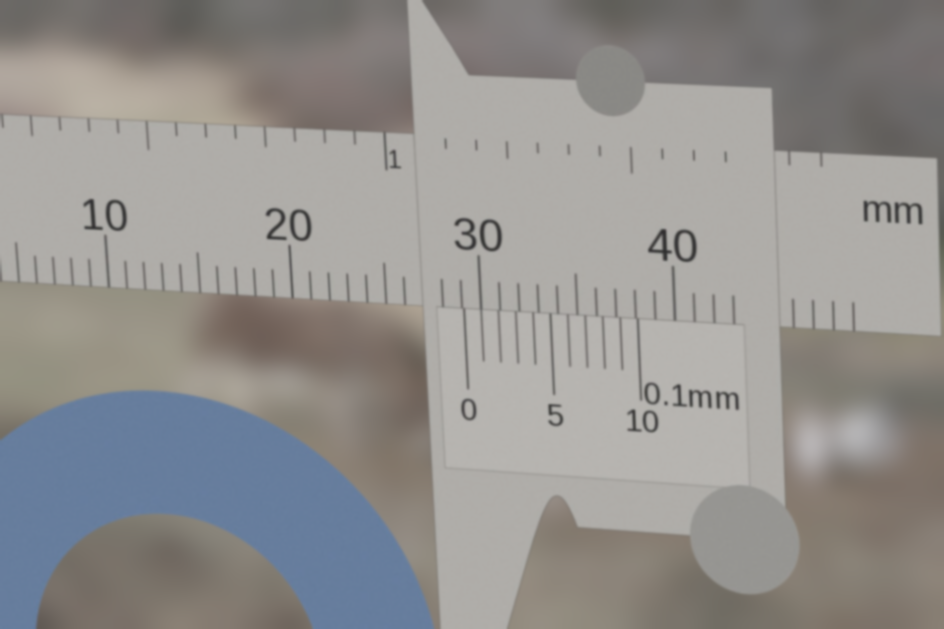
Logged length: 29.1 mm
